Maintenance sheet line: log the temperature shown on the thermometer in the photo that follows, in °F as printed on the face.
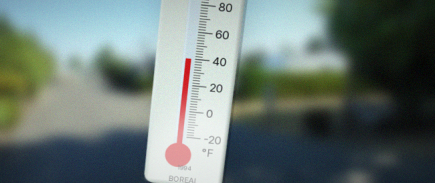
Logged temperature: 40 °F
